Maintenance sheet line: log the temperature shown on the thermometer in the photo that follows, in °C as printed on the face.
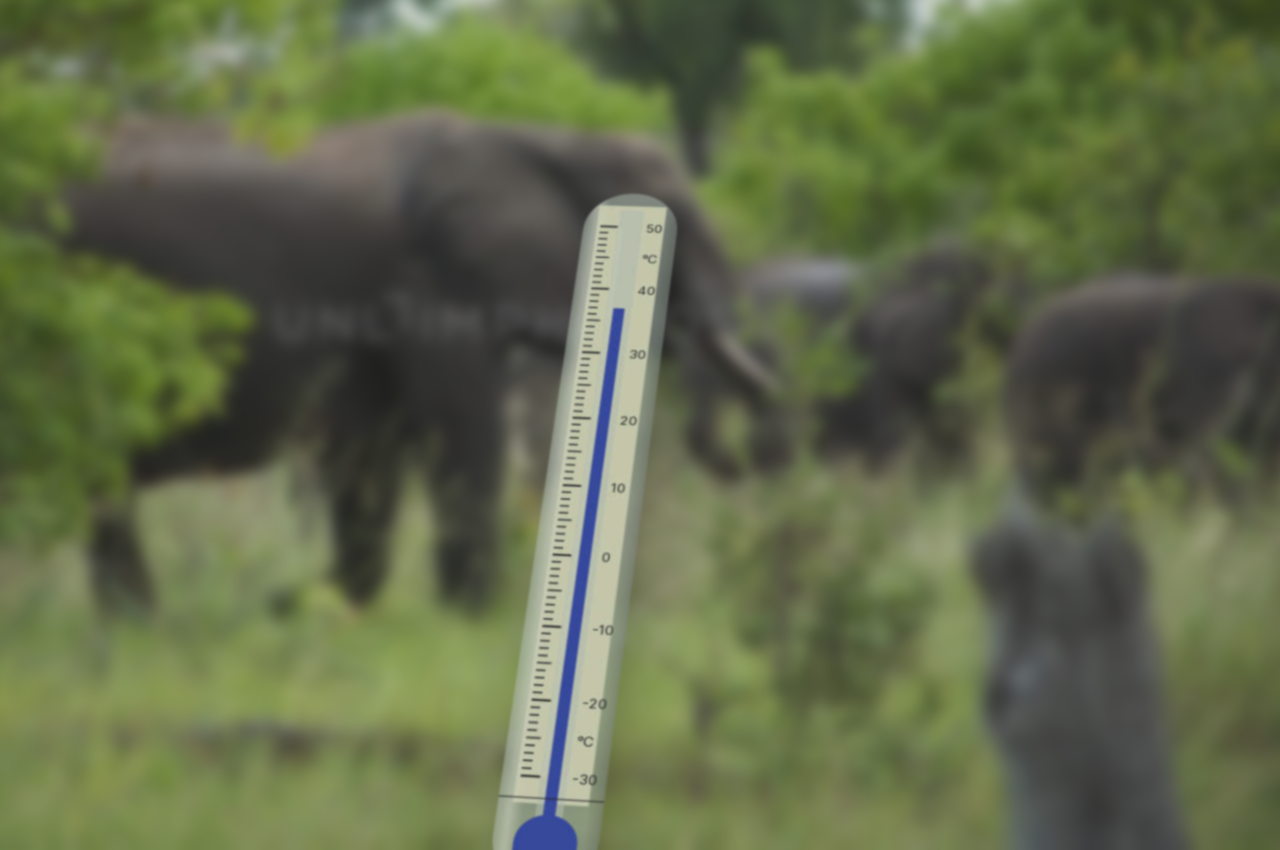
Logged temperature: 37 °C
